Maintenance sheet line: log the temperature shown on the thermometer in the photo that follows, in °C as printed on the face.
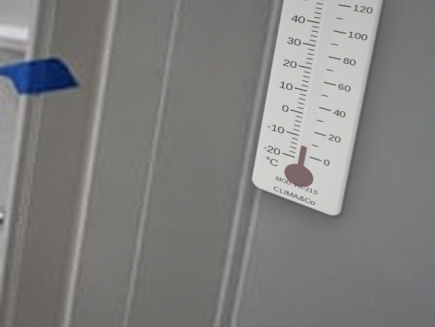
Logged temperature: -14 °C
